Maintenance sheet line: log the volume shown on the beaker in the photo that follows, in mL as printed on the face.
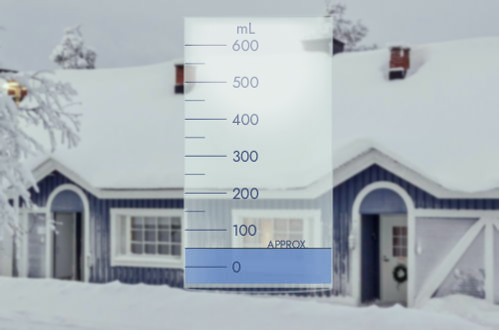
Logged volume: 50 mL
